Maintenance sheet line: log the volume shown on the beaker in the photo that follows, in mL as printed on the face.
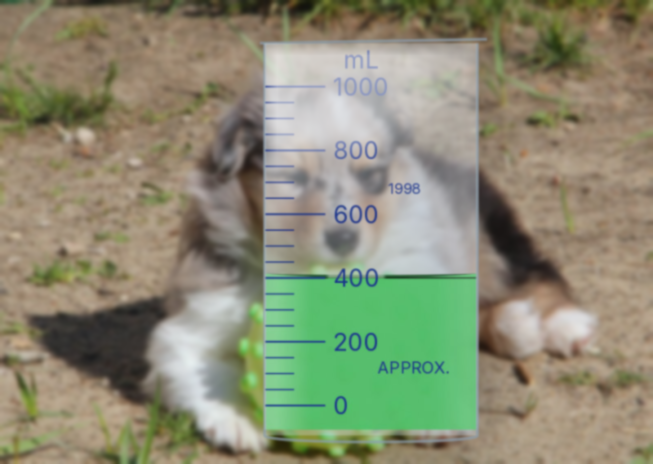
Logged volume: 400 mL
